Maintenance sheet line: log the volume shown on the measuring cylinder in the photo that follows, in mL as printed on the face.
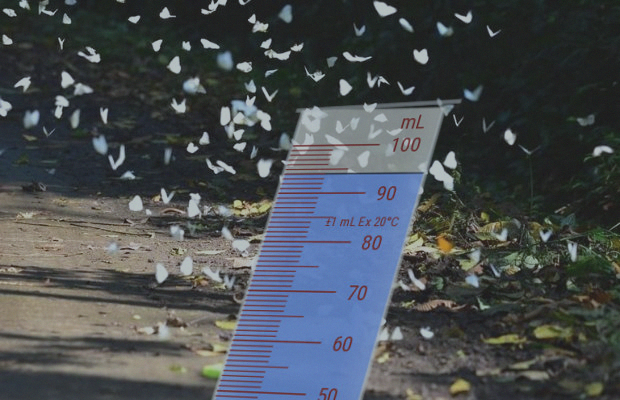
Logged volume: 94 mL
